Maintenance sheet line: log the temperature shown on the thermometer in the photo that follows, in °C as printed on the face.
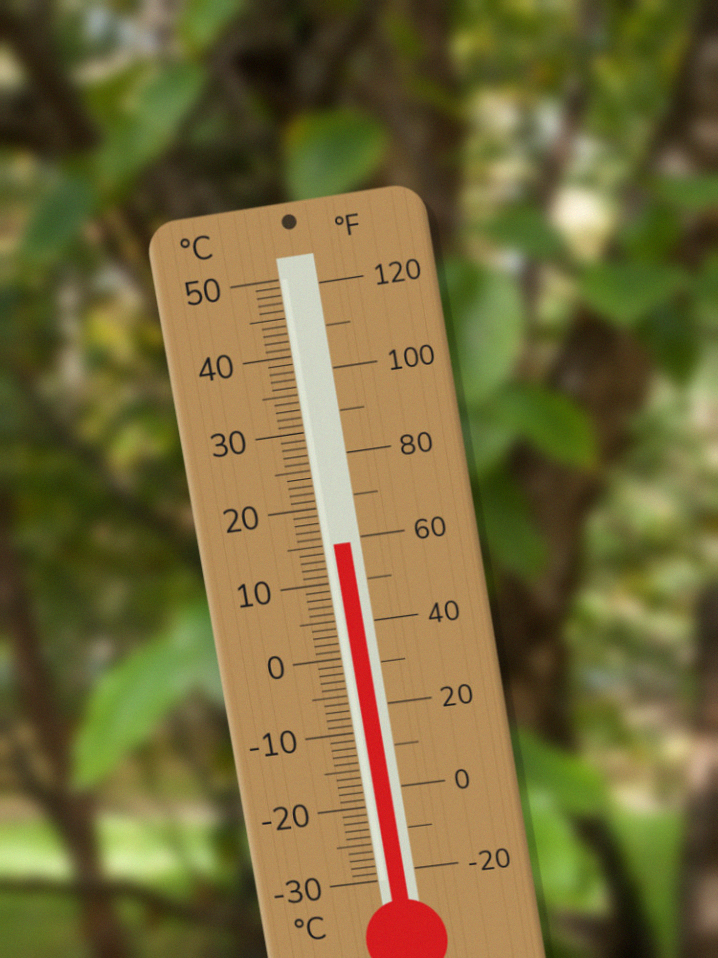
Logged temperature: 15 °C
